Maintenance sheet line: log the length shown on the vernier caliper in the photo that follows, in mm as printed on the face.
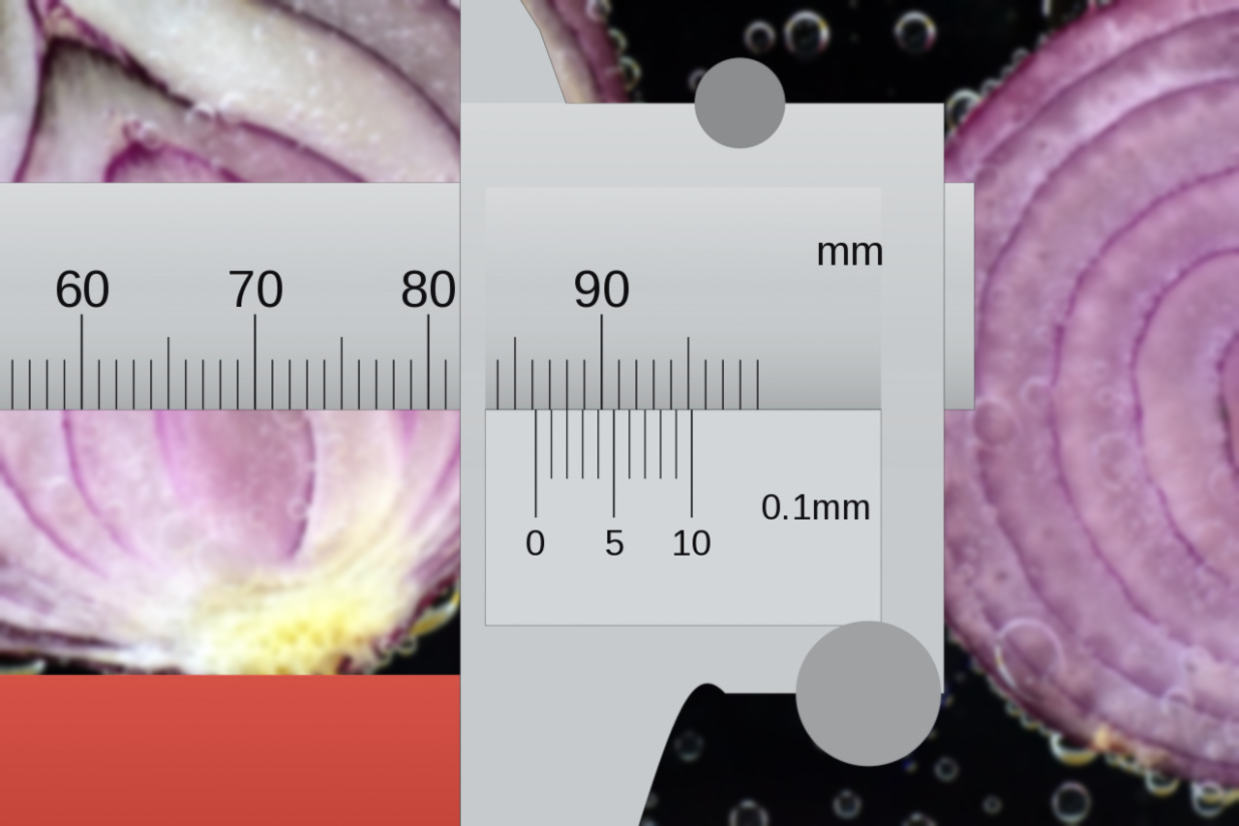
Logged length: 86.2 mm
